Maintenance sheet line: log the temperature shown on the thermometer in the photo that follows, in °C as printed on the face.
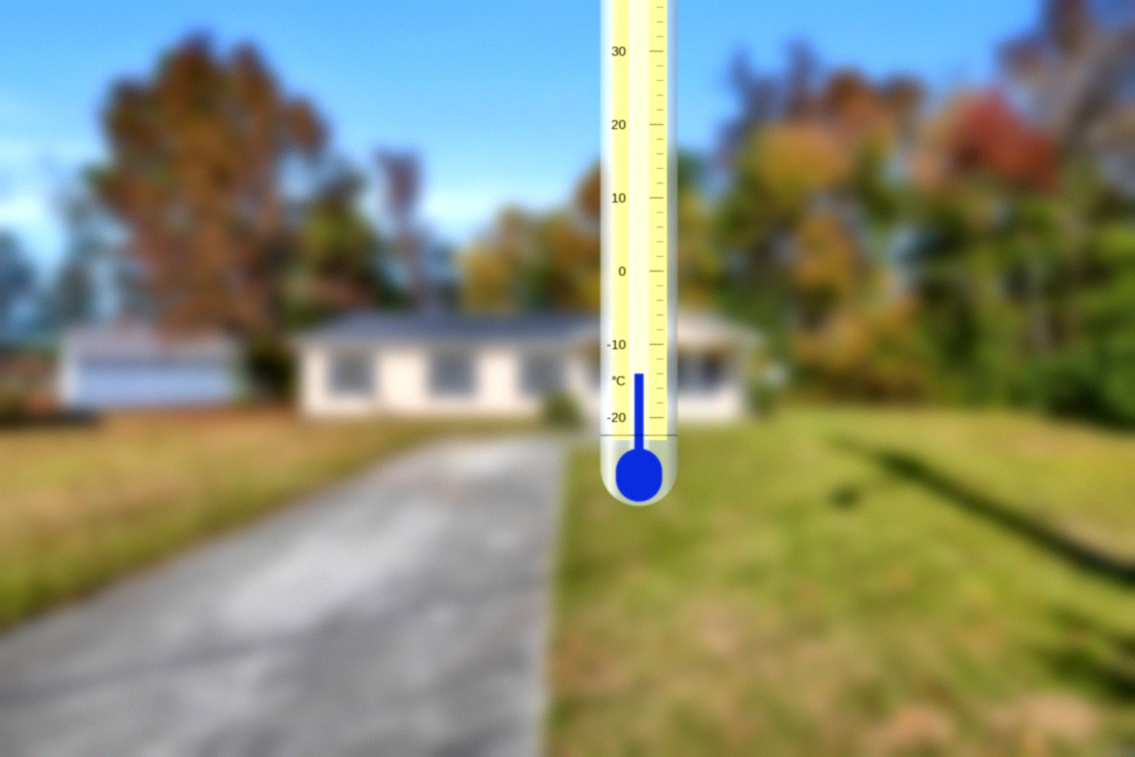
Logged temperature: -14 °C
